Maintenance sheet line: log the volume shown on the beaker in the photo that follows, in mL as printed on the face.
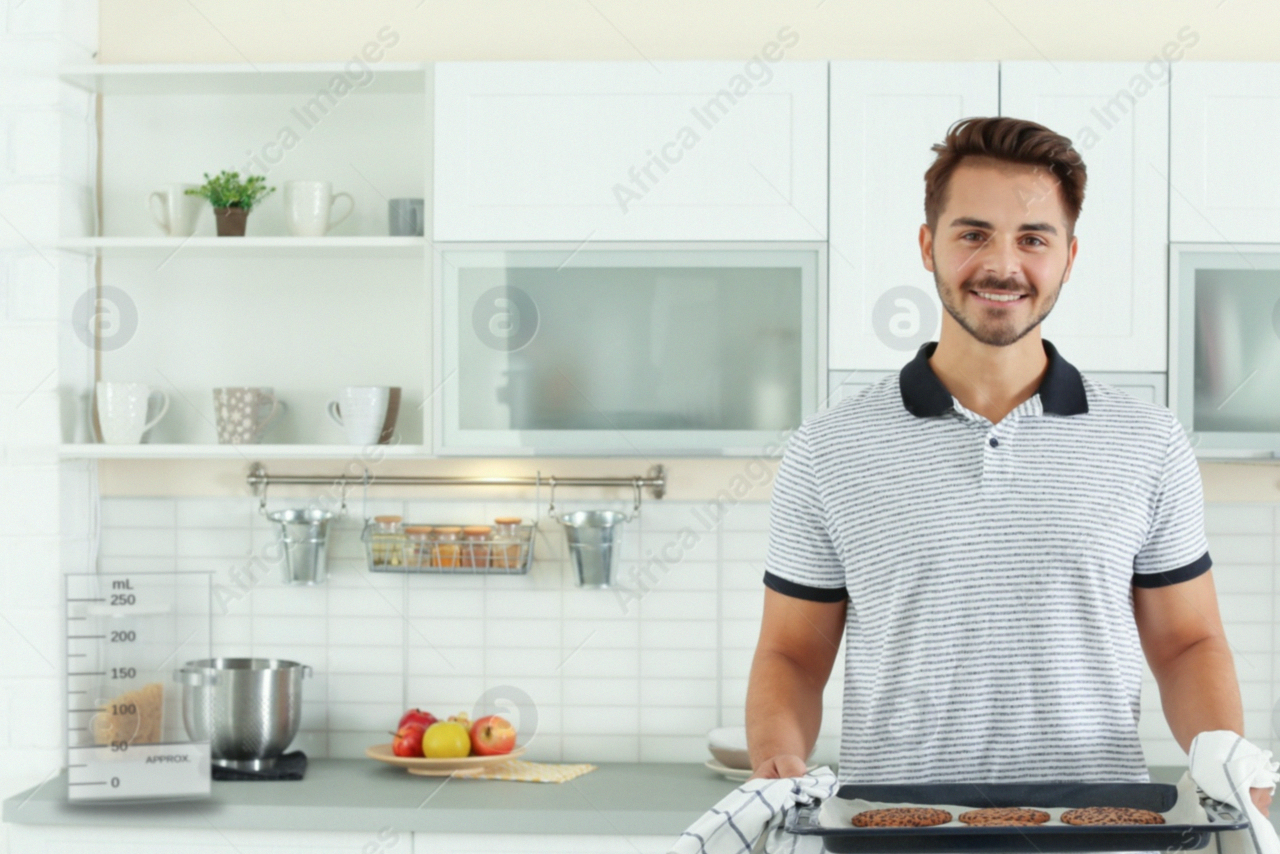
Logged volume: 50 mL
